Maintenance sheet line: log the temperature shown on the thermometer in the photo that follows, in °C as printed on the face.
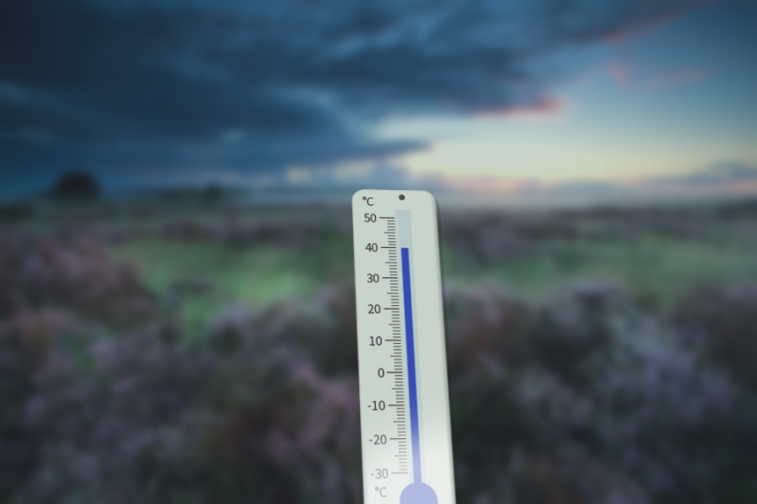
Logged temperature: 40 °C
